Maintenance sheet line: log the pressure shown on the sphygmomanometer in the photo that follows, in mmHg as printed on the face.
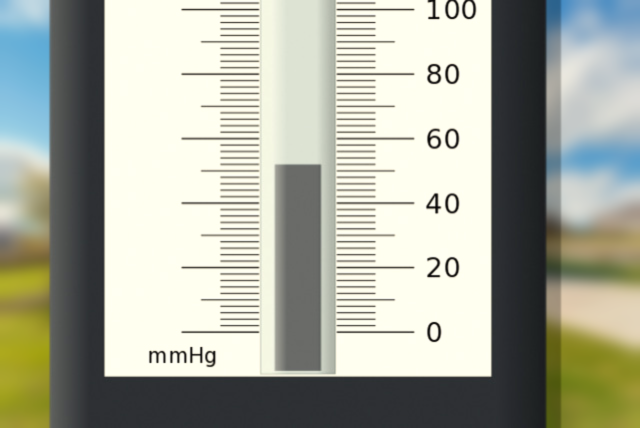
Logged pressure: 52 mmHg
